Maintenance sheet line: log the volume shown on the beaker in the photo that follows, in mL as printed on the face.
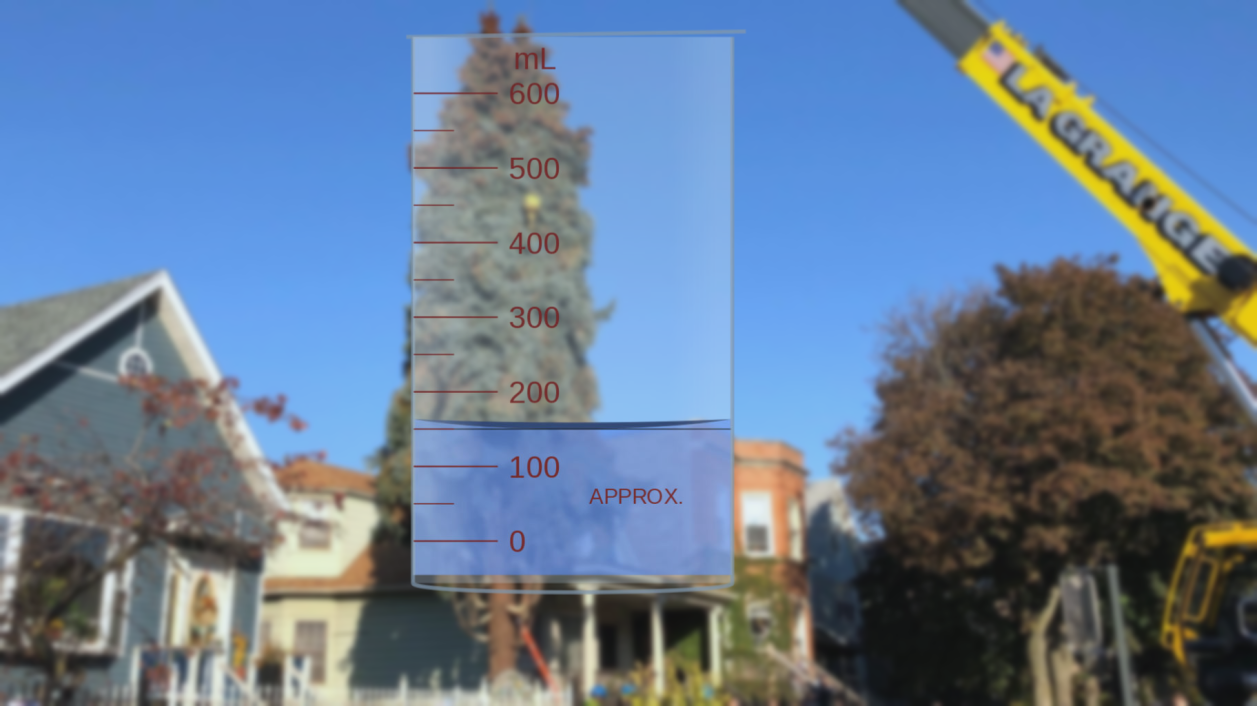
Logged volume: 150 mL
